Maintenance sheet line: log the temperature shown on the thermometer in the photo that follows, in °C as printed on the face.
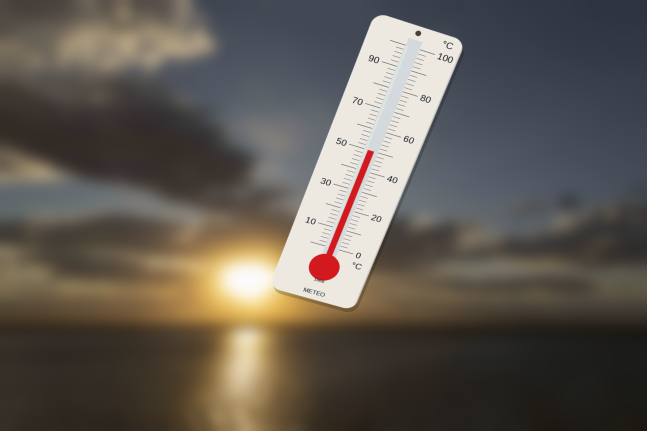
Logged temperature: 50 °C
